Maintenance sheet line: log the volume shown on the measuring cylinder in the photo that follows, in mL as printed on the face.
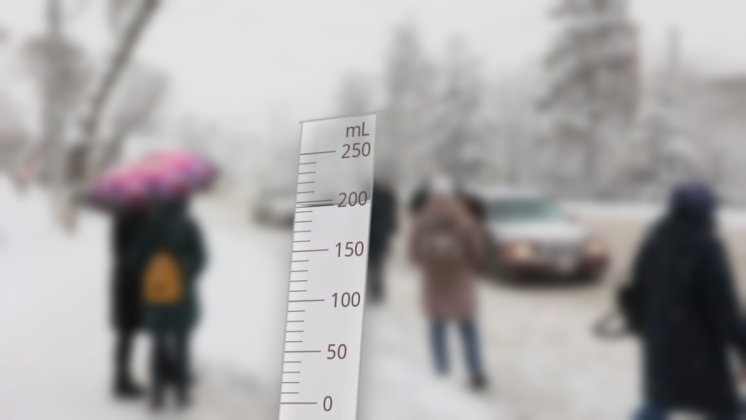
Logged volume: 195 mL
